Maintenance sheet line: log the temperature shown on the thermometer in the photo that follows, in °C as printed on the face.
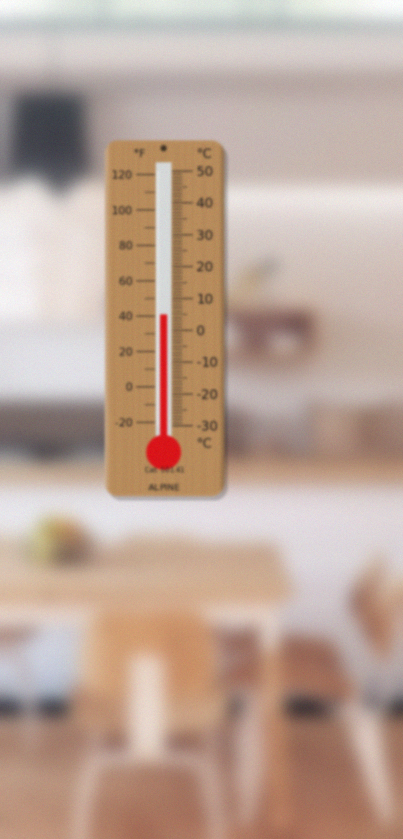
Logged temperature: 5 °C
